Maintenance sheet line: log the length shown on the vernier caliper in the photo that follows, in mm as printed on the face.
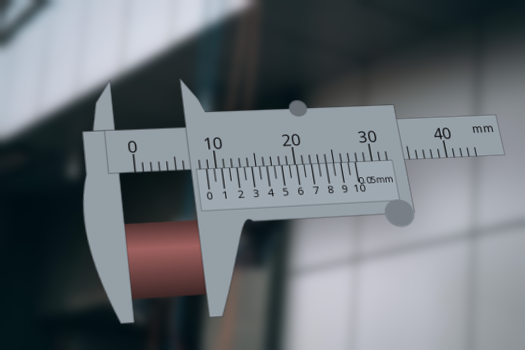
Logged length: 8.8 mm
